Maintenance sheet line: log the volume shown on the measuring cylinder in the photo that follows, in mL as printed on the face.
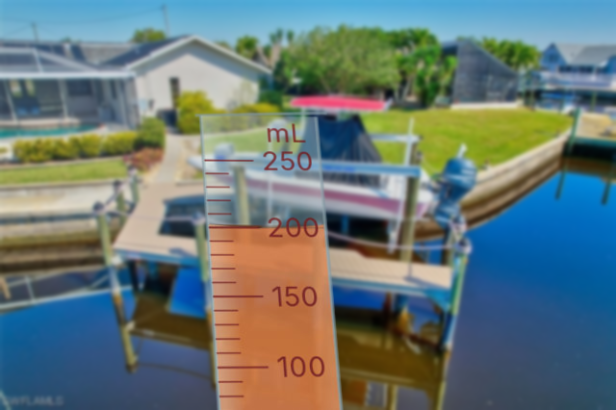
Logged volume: 200 mL
